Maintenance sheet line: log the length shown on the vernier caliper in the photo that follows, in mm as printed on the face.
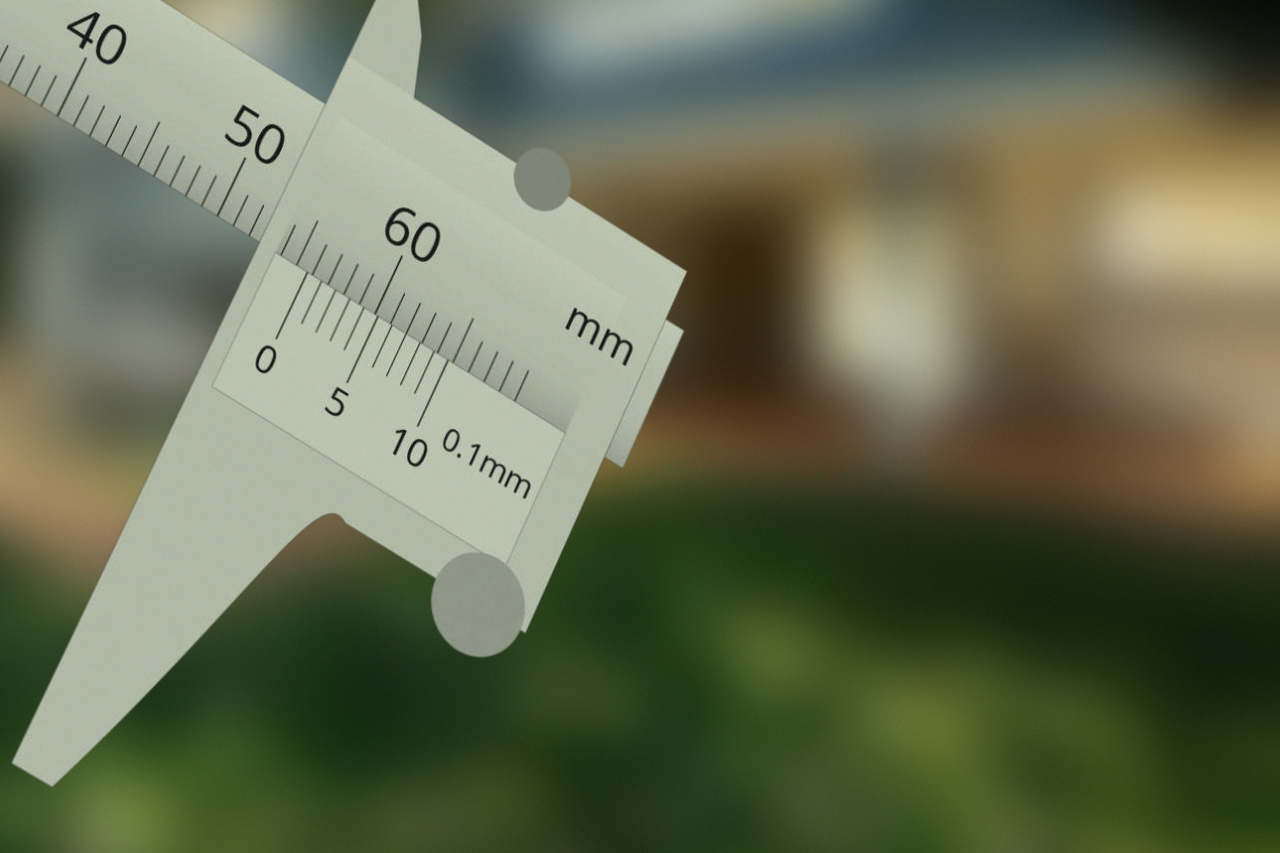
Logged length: 55.7 mm
